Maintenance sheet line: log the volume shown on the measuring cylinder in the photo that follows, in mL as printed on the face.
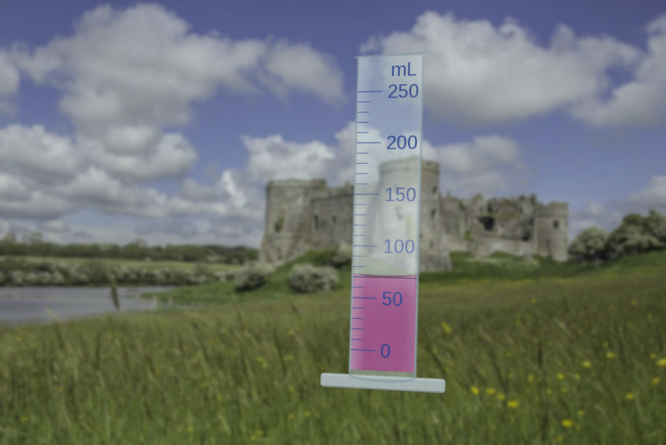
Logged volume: 70 mL
